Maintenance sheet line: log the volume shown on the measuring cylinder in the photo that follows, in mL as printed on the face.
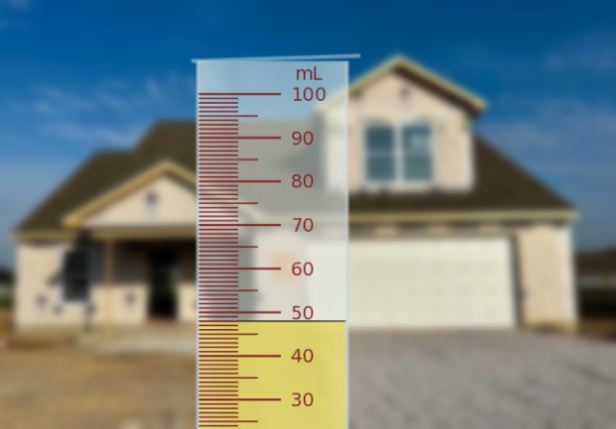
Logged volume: 48 mL
